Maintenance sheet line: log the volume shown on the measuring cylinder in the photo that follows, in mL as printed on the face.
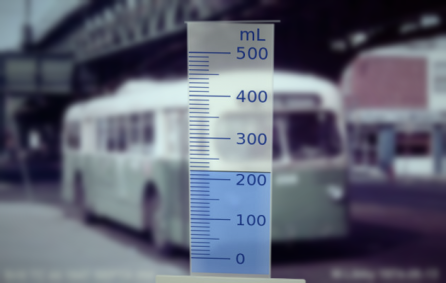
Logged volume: 220 mL
